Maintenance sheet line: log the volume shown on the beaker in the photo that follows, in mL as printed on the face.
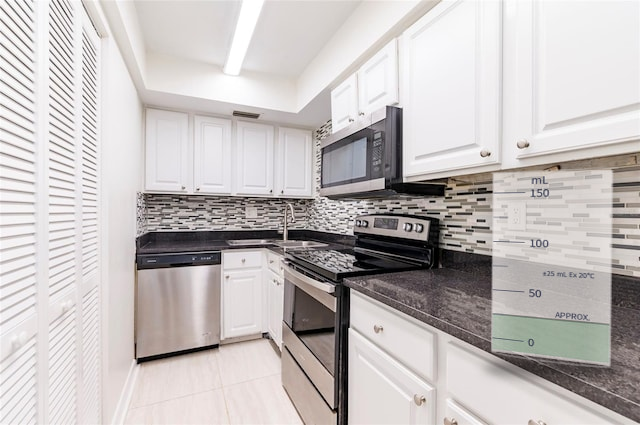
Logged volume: 25 mL
